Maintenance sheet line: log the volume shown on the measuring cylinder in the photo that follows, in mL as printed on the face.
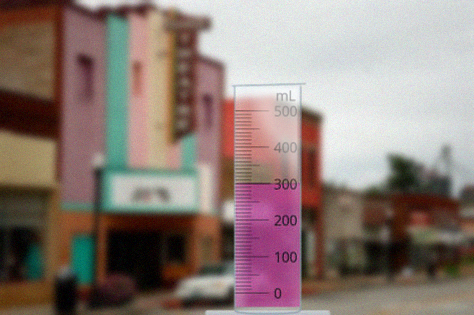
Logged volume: 300 mL
